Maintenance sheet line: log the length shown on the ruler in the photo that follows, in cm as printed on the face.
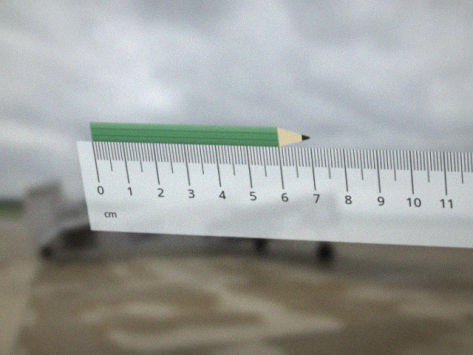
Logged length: 7 cm
